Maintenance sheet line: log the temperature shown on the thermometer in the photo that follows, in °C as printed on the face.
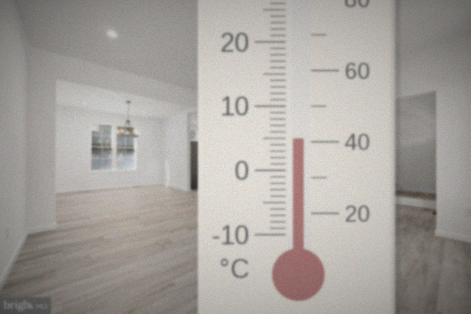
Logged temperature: 5 °C
